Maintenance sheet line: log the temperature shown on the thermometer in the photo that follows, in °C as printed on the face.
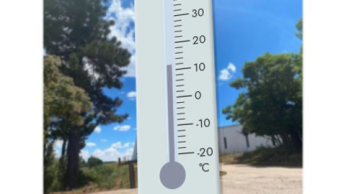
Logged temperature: 12 °C
